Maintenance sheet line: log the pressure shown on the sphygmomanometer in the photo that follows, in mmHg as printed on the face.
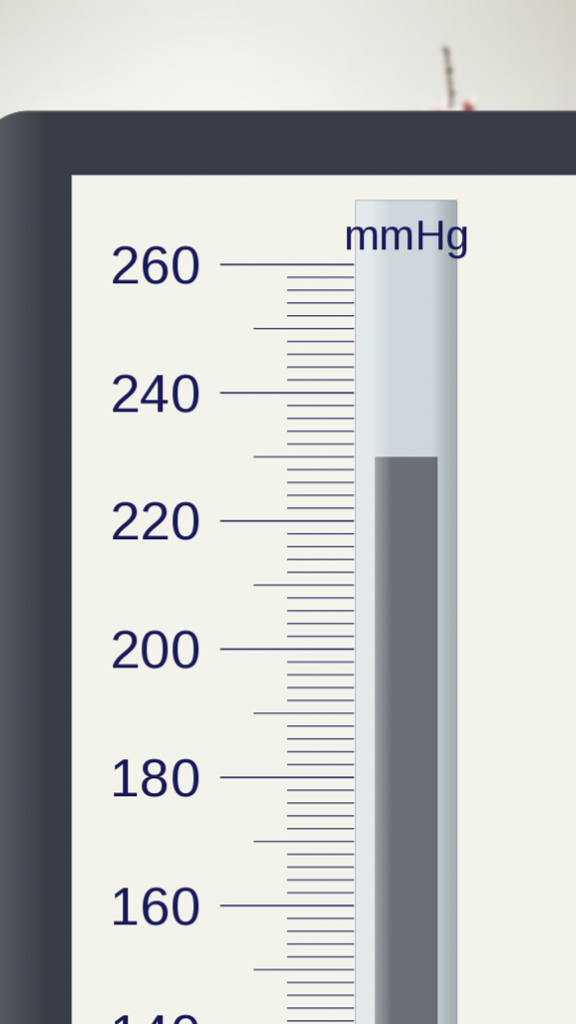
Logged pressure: 230 mmHg
